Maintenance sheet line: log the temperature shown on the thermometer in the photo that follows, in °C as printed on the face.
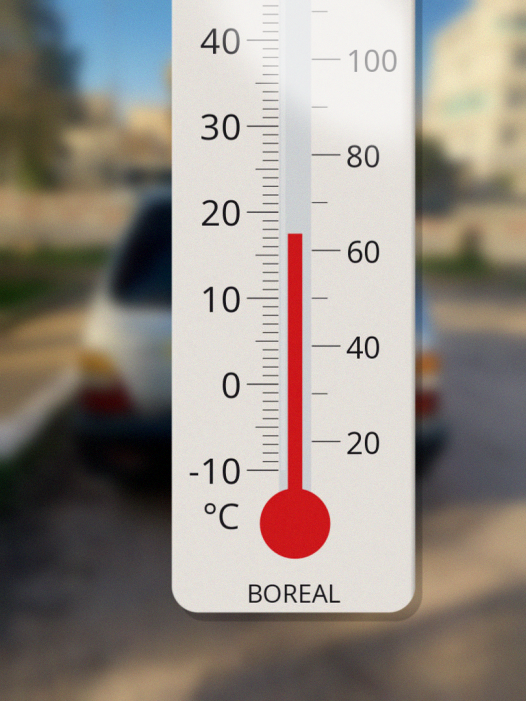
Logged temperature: 17.5 °C
